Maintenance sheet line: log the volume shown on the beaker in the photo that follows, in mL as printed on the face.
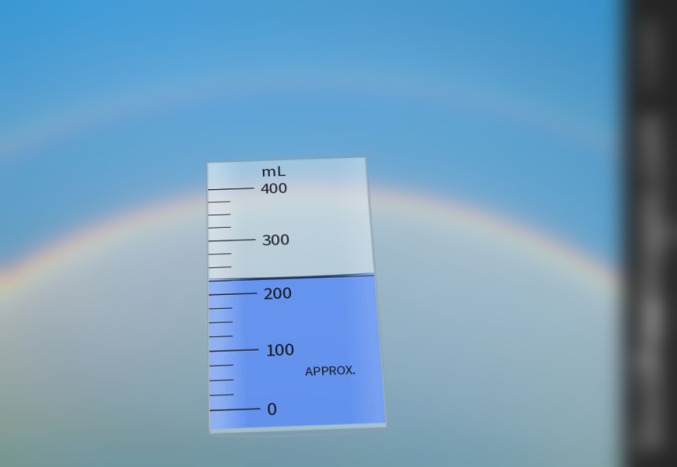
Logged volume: 225 mL
